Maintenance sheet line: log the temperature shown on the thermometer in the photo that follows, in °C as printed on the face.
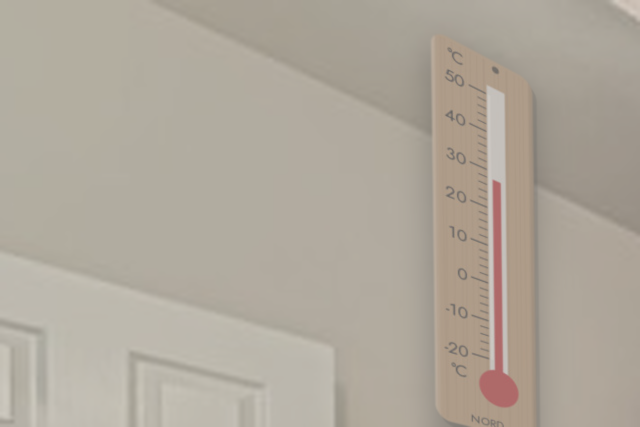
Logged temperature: 28 °C
